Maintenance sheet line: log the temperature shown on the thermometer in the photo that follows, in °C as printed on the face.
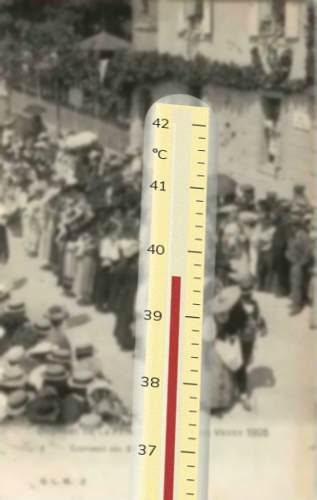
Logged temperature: 39.6 °C
